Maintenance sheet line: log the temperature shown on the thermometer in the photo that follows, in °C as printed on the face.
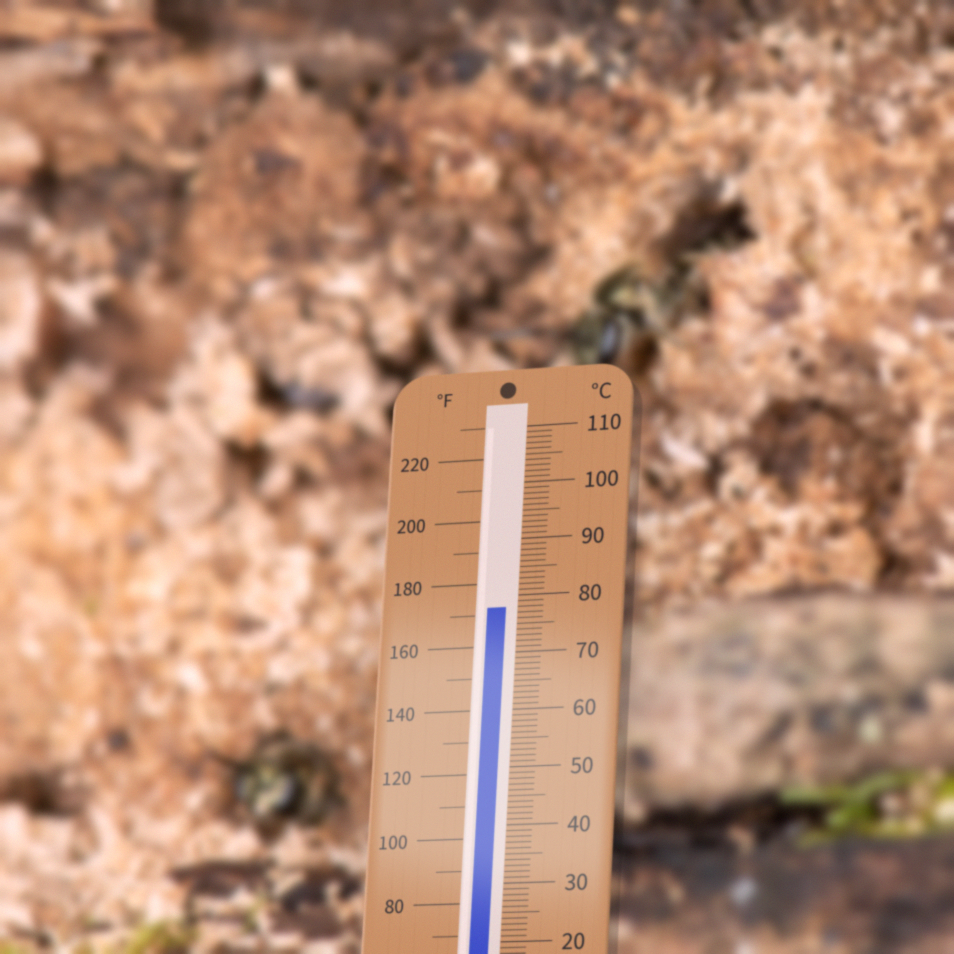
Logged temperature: 78 °C
